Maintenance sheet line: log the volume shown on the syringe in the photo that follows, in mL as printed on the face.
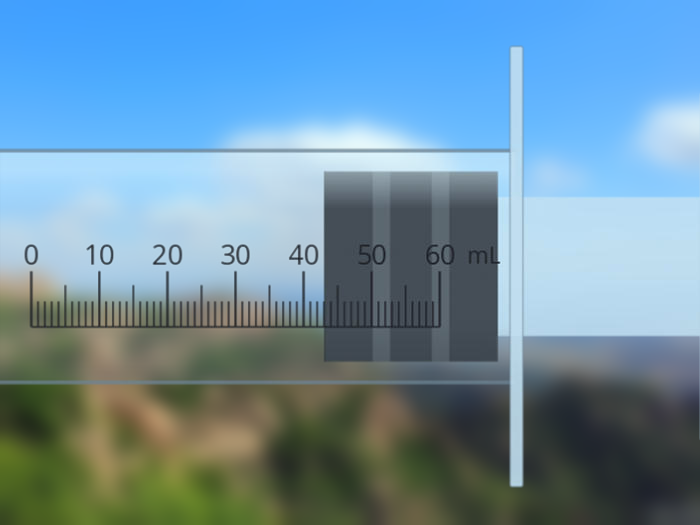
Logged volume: 43 mL
